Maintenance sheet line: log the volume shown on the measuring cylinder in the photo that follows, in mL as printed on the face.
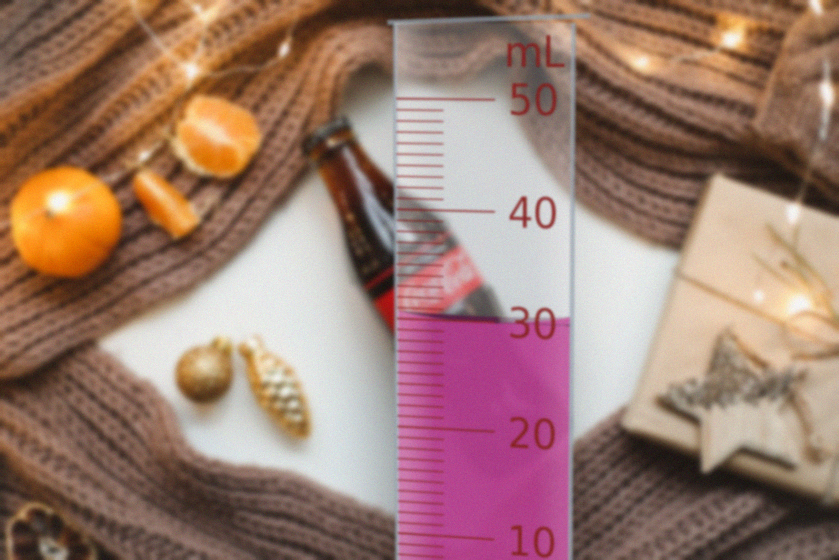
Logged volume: 30 mL
